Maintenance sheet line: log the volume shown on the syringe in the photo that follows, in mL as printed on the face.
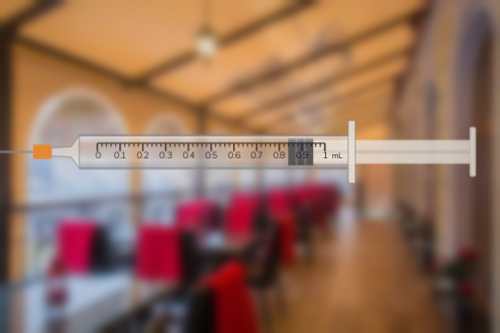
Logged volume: 0.84 mL
